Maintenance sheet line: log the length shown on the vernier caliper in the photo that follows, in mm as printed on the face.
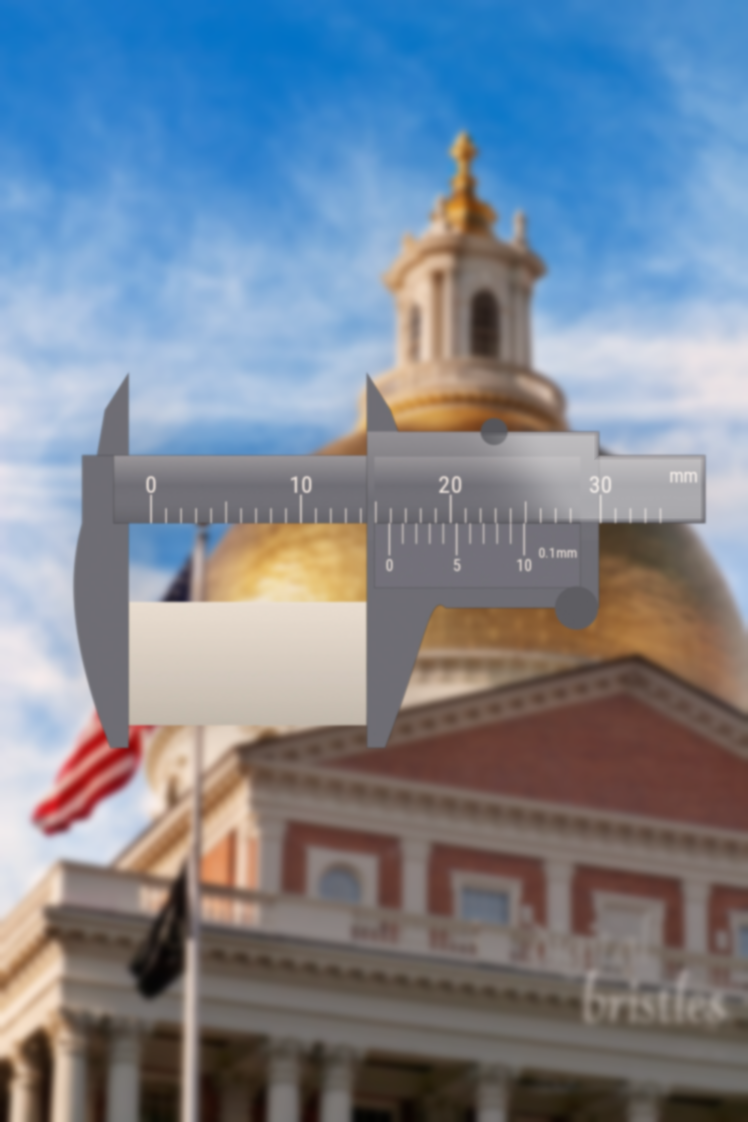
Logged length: 15.9 mm
